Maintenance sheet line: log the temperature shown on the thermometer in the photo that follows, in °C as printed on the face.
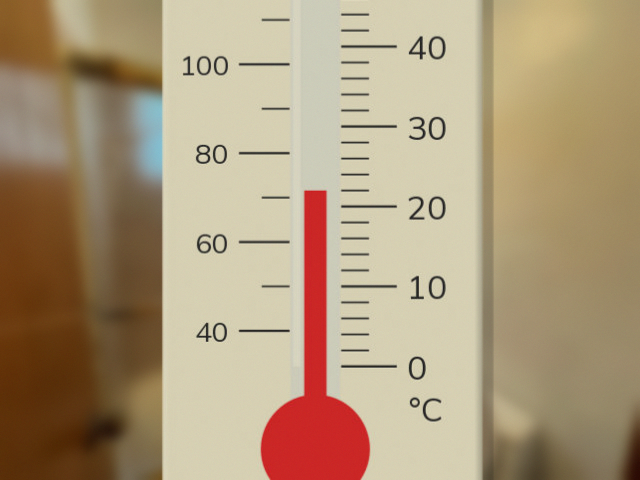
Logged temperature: 22 °C
